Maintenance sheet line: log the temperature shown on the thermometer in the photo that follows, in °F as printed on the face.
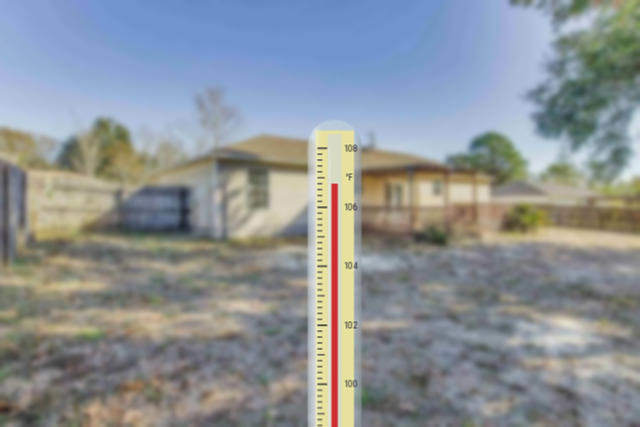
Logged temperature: 106.8 °F
